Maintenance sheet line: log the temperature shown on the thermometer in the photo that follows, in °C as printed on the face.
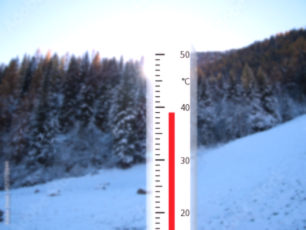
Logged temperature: 39 °C
